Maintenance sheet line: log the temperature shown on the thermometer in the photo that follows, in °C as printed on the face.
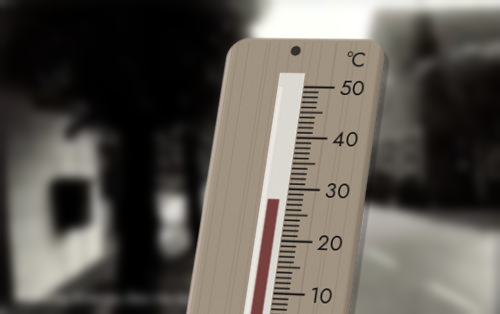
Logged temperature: 28 °C
